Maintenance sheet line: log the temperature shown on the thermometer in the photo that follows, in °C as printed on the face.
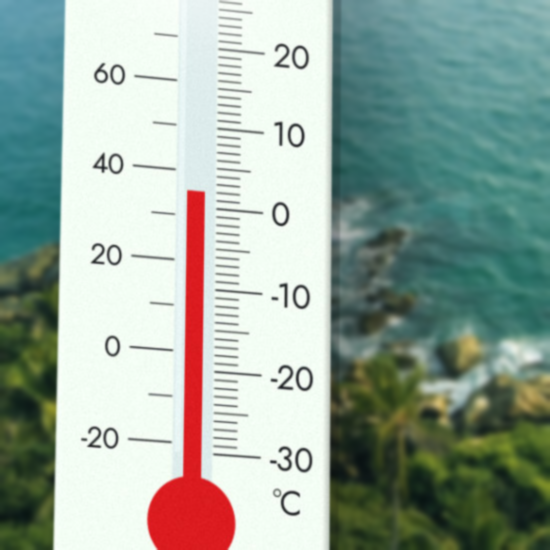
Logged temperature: 2 °C
